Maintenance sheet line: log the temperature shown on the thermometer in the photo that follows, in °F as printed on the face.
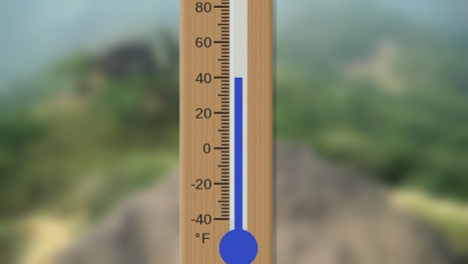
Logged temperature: 40 °F
